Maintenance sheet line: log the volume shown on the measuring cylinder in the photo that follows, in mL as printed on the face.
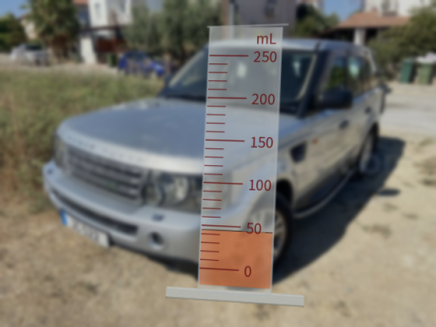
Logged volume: 45 mL
